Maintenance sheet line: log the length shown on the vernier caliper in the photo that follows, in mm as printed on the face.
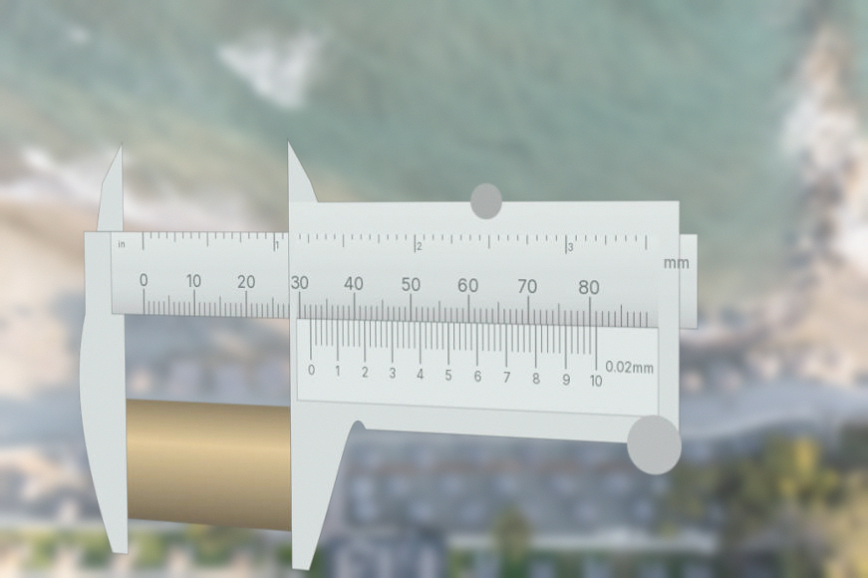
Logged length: 32.0 mm
